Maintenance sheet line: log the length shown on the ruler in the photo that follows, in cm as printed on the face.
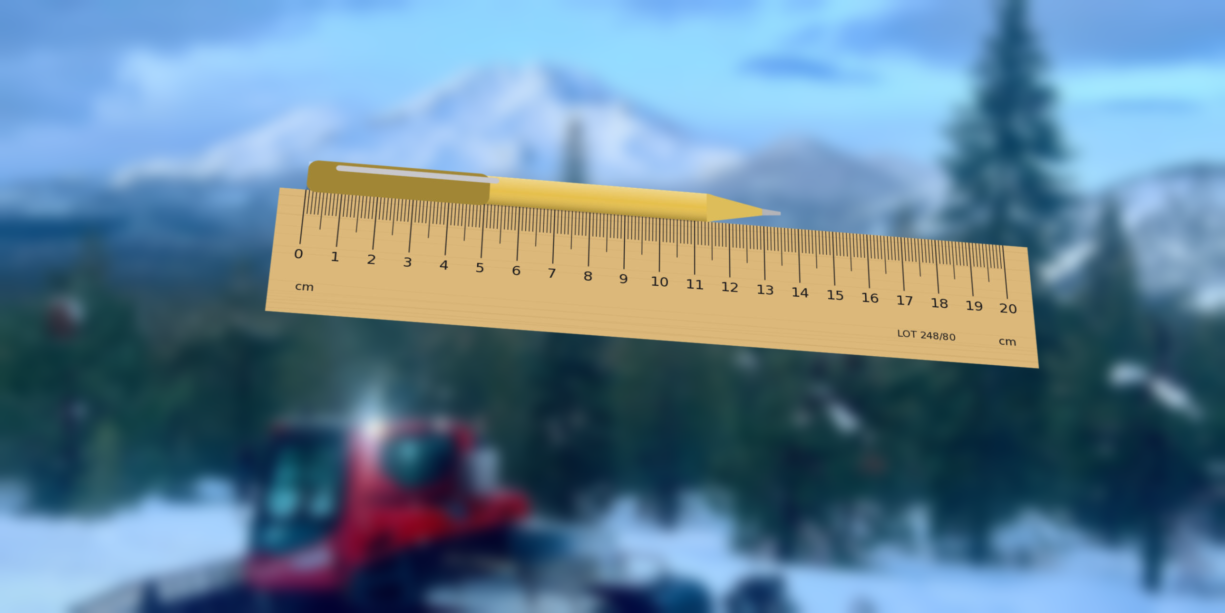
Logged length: 13.5 cm
